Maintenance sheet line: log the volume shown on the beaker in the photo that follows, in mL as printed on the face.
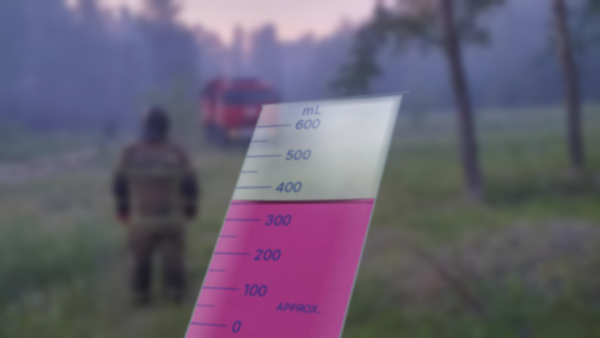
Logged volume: 350 mL
